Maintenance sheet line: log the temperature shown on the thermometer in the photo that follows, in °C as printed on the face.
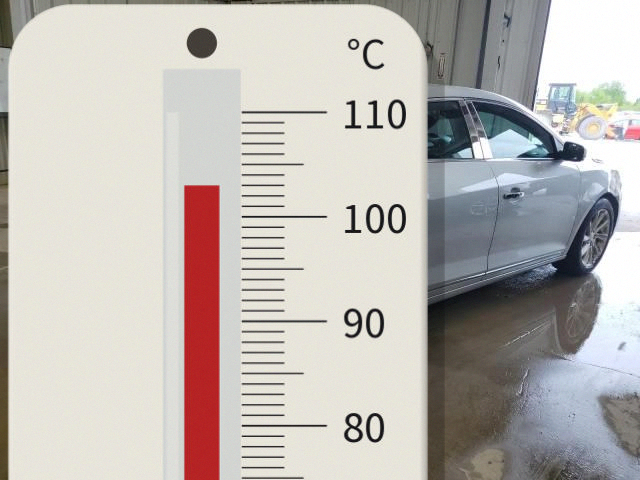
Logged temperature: 103 °C
